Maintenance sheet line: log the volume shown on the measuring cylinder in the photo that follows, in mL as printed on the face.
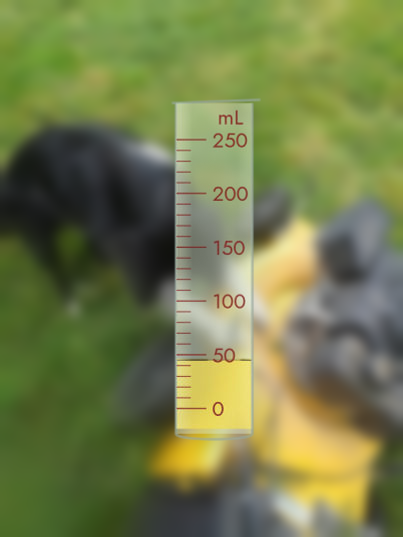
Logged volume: 45 mL
